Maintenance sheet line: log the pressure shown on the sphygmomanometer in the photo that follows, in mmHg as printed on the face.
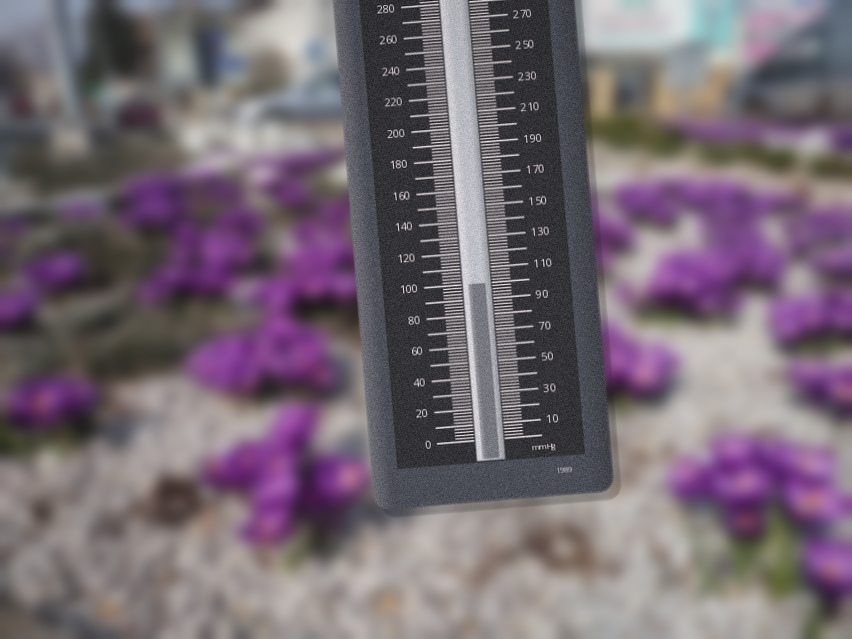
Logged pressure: 100 mmHg
